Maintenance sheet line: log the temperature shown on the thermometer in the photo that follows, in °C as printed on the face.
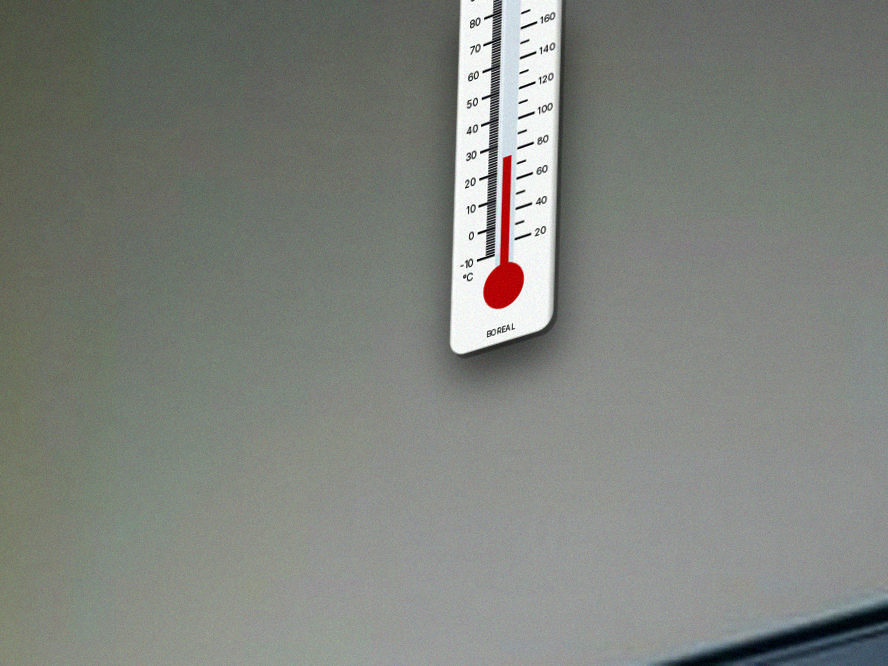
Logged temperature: 25 °C
